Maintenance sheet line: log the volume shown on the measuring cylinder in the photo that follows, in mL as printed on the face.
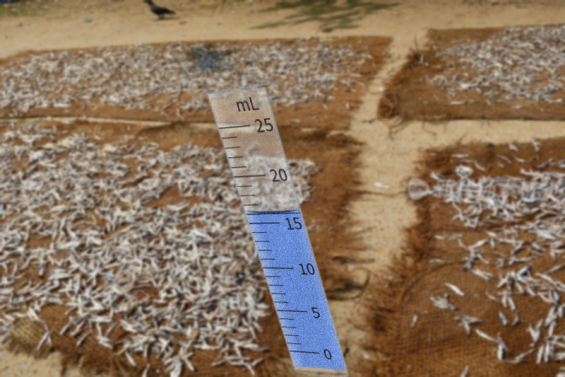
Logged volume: 16 mL
